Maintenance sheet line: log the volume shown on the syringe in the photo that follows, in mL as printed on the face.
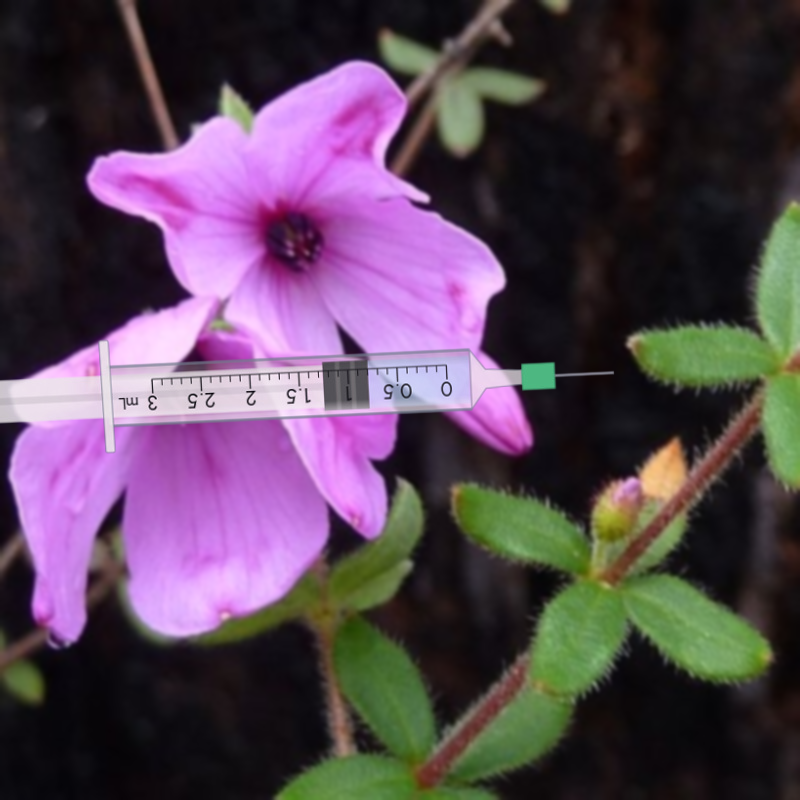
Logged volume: 0.8 mL
